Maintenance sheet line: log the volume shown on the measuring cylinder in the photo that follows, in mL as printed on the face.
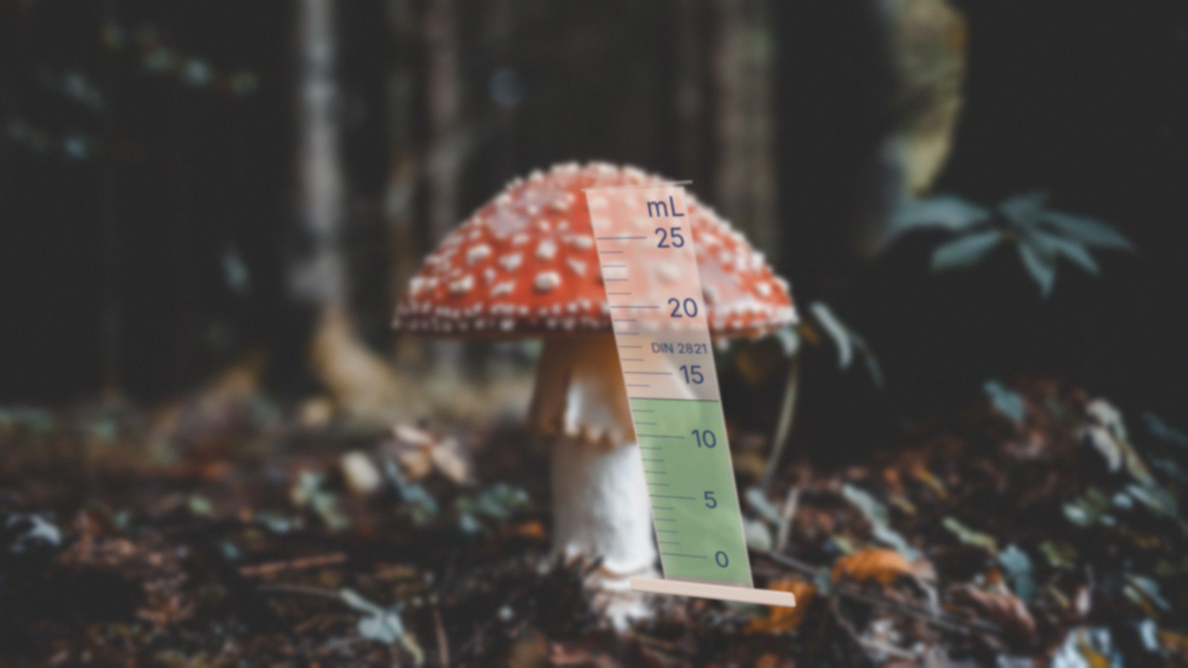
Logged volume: 13 mL
